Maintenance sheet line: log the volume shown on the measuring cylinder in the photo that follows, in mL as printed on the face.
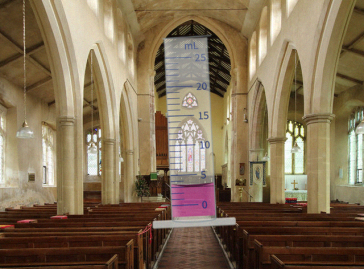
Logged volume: 3 mL
